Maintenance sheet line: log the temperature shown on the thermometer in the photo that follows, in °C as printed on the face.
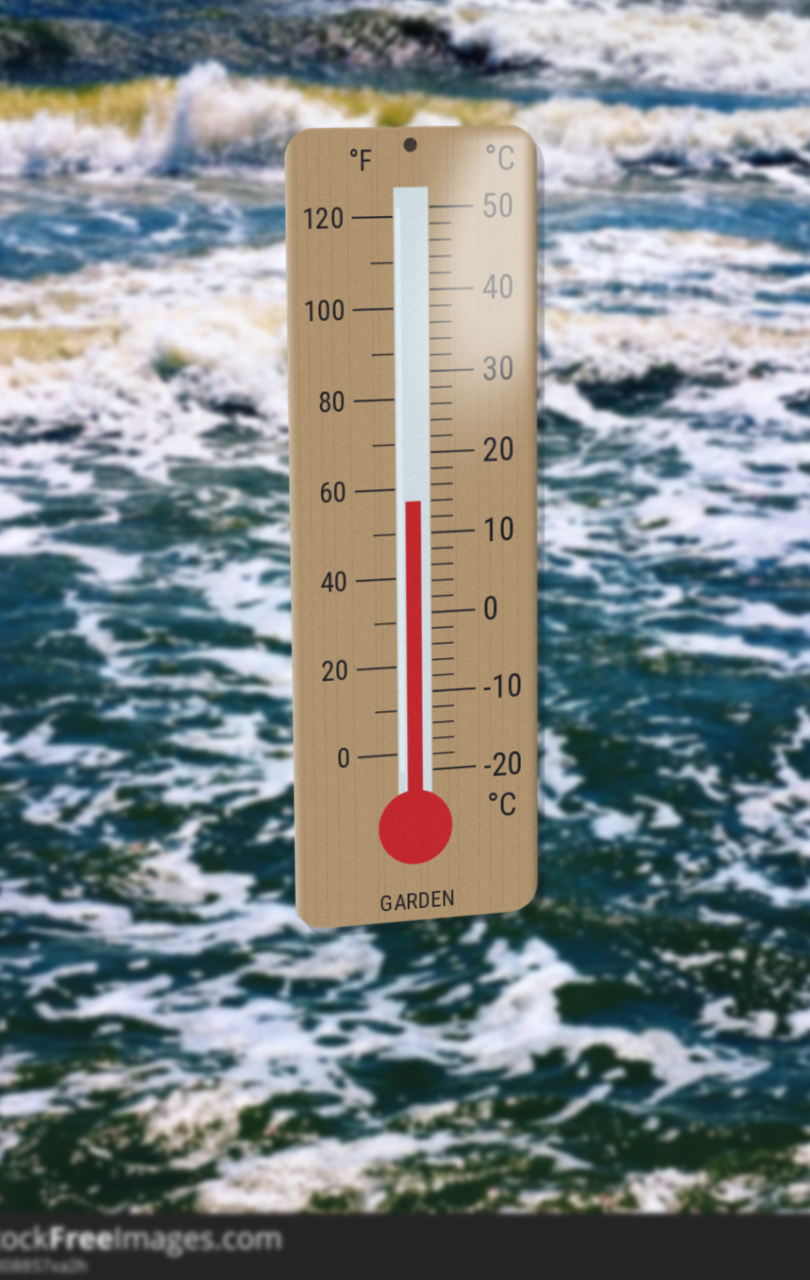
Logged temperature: 14 °C
